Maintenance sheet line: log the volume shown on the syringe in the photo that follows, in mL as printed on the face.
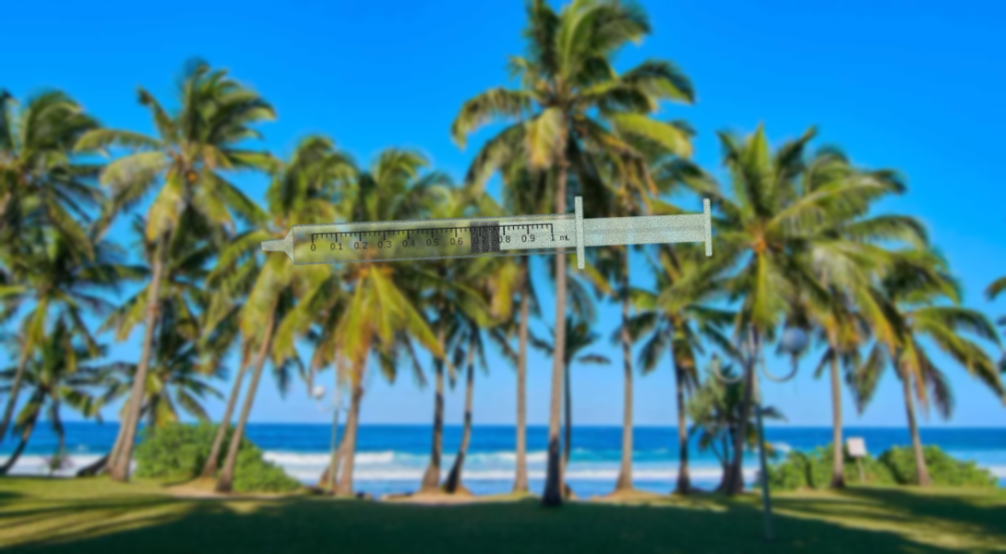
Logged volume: 0.66 mL
